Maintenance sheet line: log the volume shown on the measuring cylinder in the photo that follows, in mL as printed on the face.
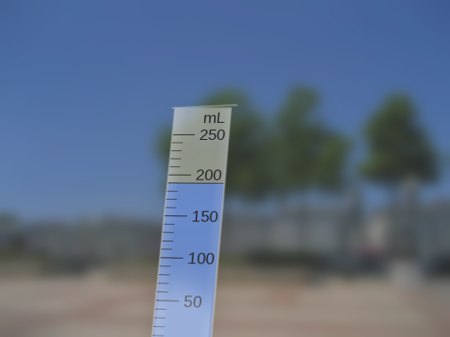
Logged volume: 190 mL
